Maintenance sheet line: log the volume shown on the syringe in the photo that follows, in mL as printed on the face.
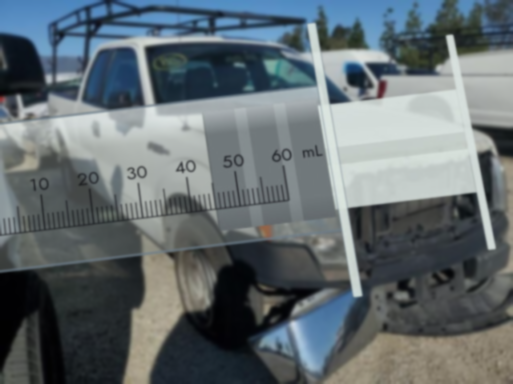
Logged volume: 45 mL
